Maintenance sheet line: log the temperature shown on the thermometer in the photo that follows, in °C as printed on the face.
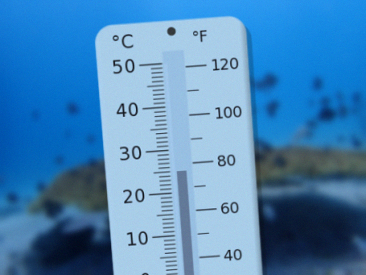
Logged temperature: 25 °C
